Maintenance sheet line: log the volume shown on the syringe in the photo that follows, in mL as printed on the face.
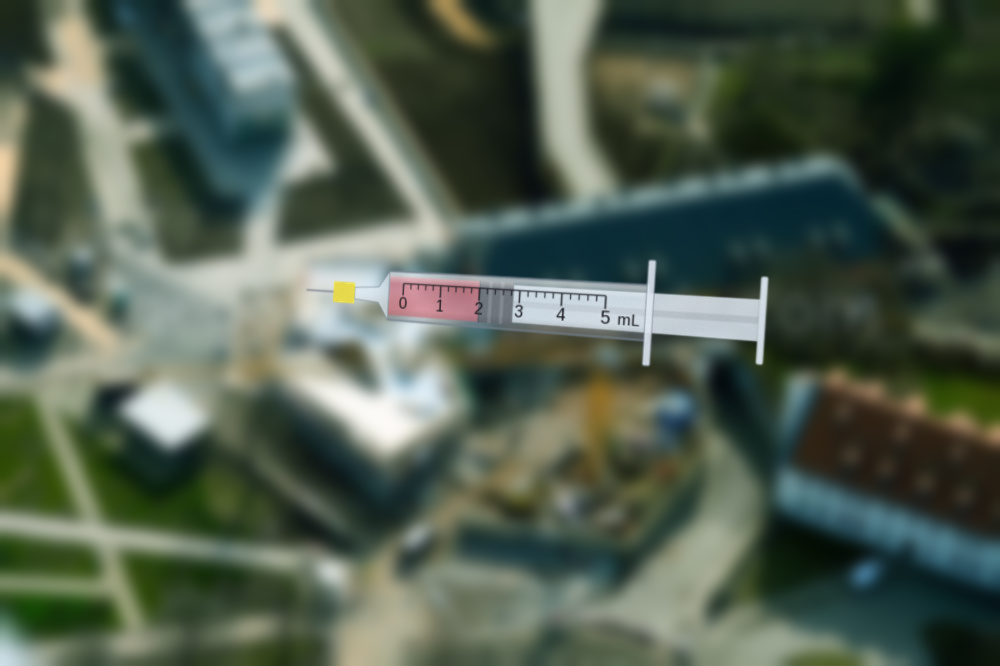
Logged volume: 2 mL
